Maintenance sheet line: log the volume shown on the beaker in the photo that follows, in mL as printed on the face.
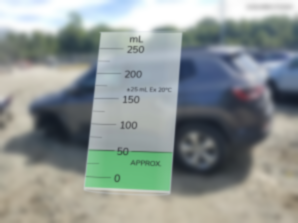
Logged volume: 50 mL
